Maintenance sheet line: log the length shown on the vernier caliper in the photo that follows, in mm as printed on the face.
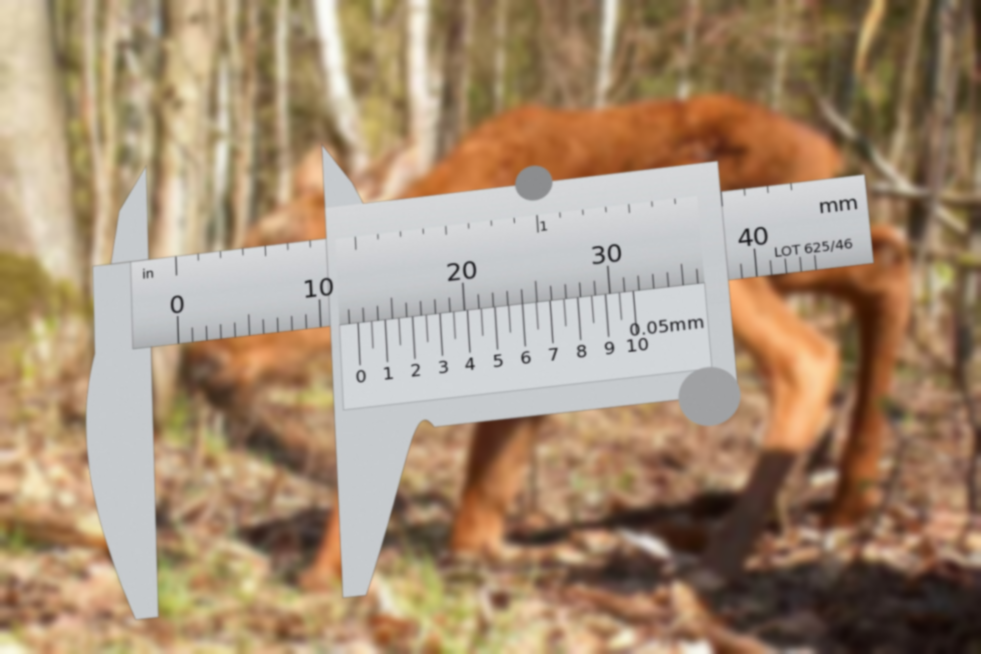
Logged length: 12.6 mm
